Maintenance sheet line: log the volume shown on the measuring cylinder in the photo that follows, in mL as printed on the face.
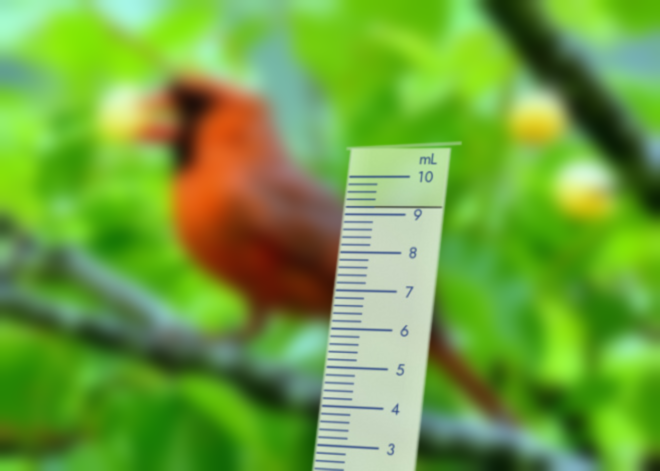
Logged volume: 9.2 mL
